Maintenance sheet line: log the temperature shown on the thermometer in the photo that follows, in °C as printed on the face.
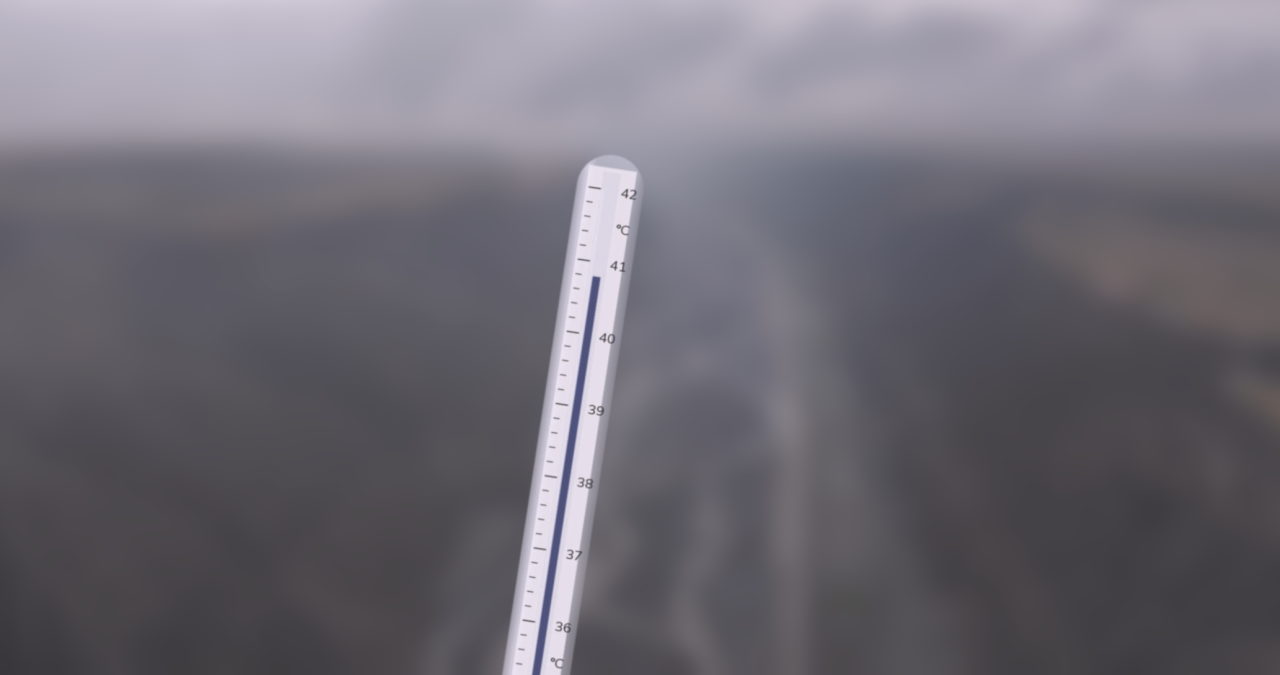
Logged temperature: 40.8 °C
